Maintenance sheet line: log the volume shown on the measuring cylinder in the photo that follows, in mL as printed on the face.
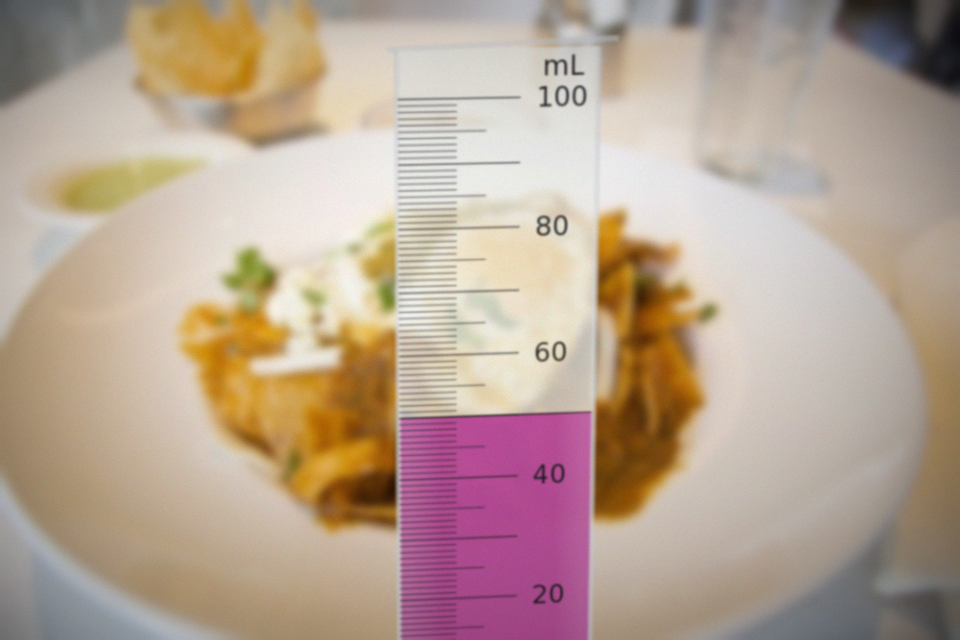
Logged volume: 50 mL
